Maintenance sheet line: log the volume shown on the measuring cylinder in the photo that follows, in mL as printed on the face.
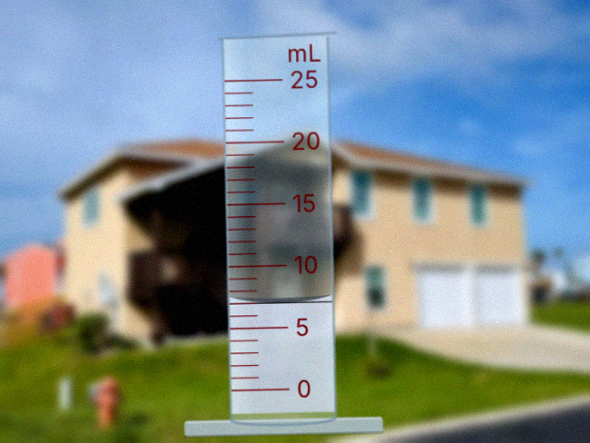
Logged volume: 7 mL
